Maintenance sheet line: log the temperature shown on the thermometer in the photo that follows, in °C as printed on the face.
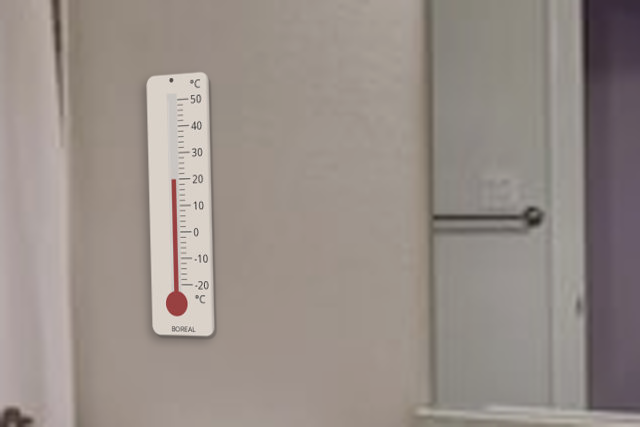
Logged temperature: 20 °C
